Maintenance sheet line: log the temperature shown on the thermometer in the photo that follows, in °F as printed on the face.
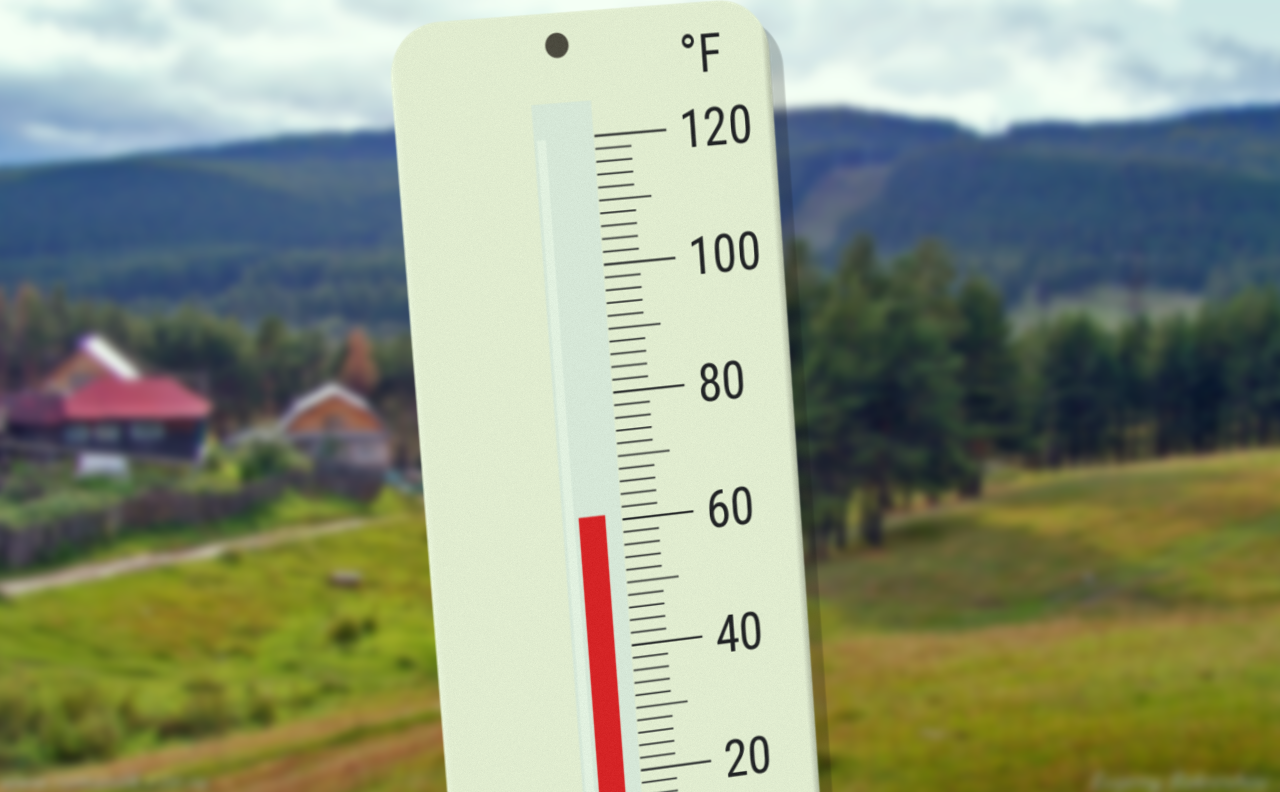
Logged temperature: 61 °F
